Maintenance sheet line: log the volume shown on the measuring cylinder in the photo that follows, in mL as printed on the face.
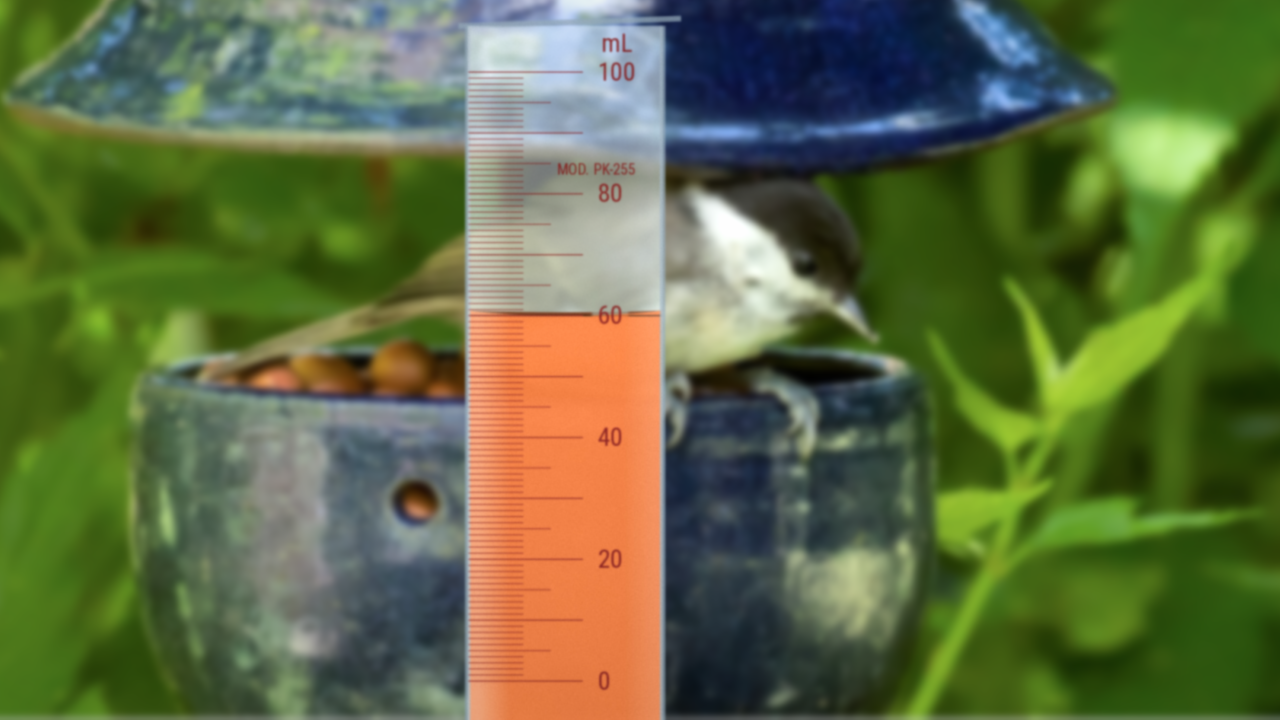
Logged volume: 60 mL
